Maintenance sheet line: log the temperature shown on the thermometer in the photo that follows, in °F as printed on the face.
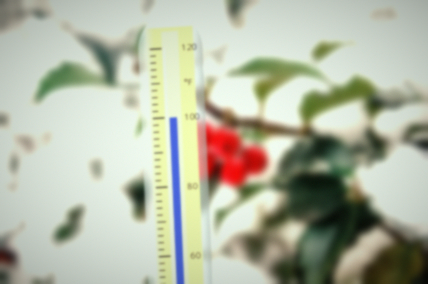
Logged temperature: 100 °F
